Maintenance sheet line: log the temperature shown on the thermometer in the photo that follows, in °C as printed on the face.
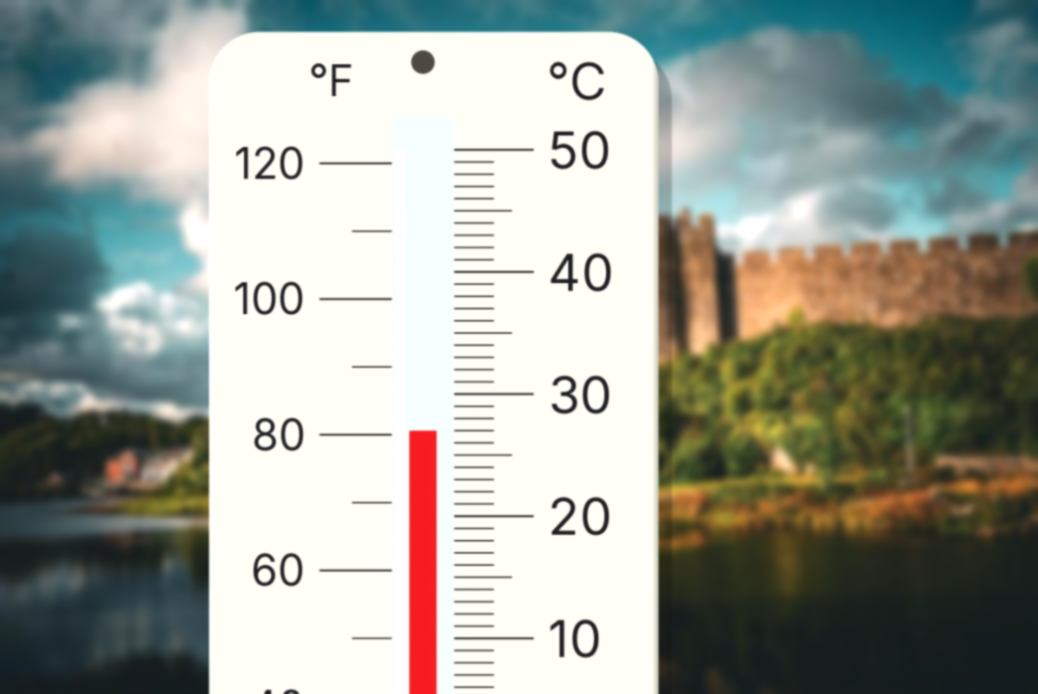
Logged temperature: 27 °C
